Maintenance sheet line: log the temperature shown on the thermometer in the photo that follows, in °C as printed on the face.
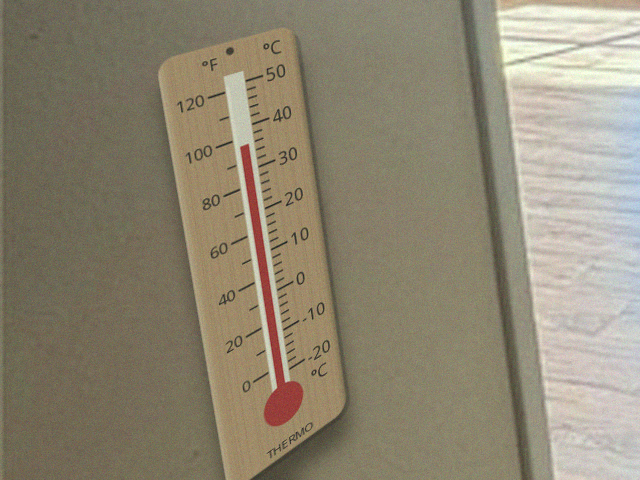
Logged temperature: 36 °C
